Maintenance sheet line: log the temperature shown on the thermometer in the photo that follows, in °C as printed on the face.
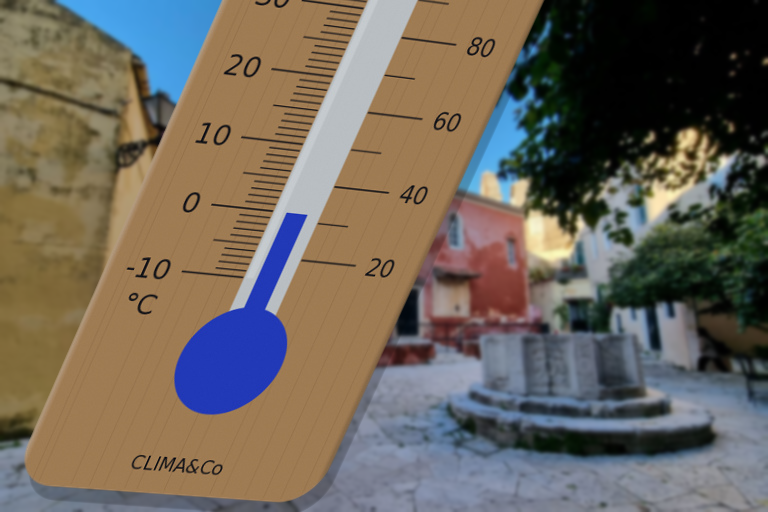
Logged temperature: 0 °C
